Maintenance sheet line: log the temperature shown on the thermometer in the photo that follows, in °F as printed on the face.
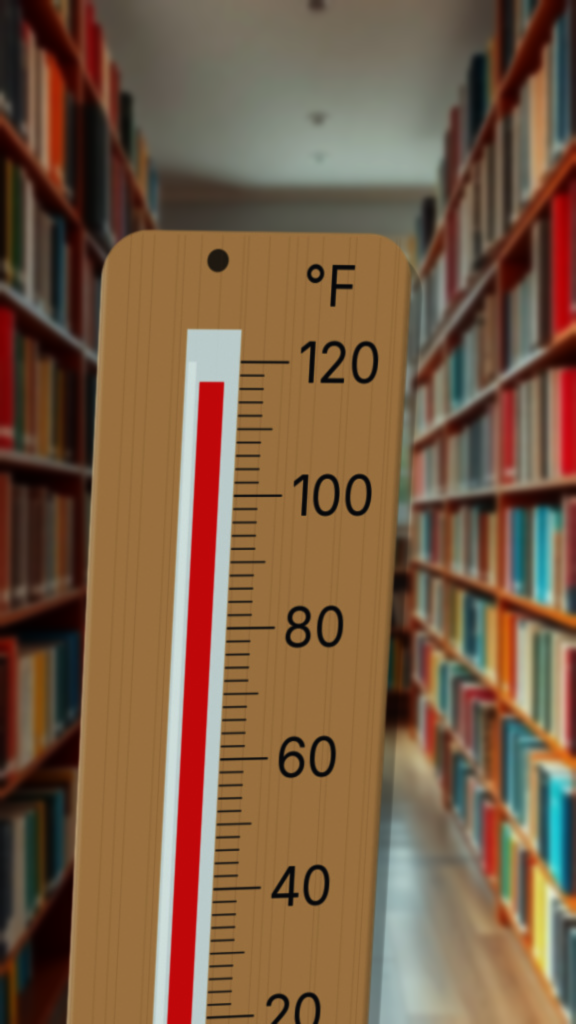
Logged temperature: 117 °F
